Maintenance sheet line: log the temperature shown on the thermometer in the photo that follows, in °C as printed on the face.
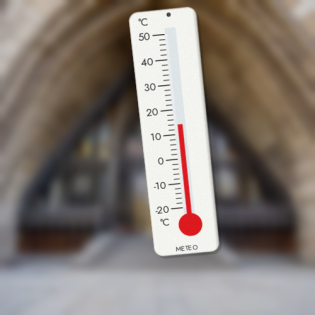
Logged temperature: 14 °C
